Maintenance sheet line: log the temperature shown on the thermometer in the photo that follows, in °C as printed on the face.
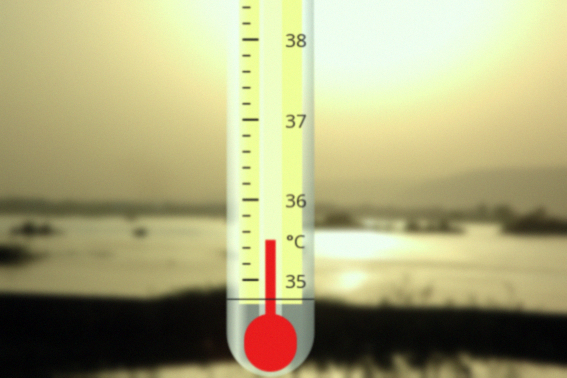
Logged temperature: 35.5 °C
